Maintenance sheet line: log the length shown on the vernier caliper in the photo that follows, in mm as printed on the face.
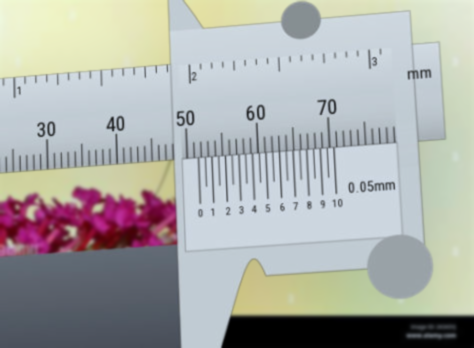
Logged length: 51.6 mm
